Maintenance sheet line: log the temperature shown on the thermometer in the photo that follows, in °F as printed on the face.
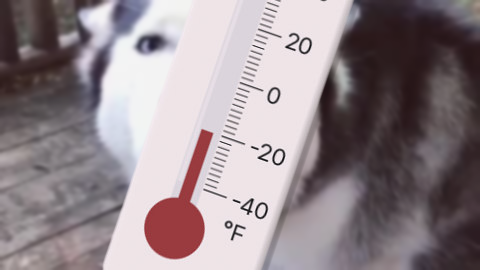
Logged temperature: -20 °F
